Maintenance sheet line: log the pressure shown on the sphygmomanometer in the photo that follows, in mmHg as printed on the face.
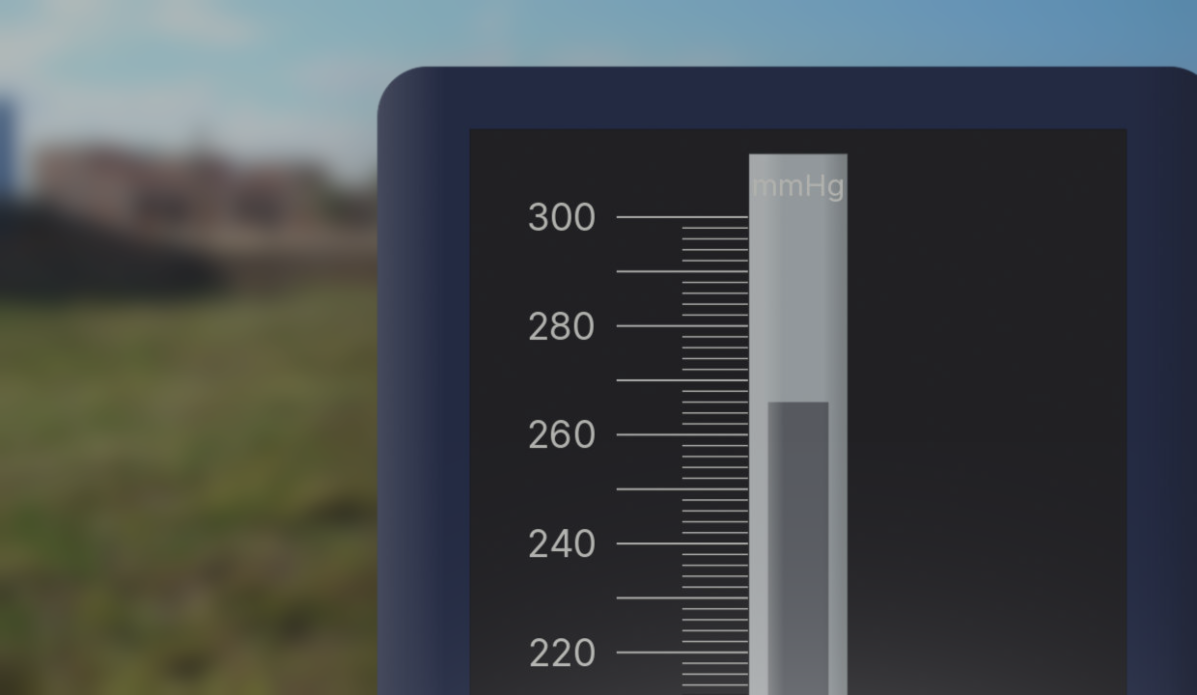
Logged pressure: 266 mmHg
